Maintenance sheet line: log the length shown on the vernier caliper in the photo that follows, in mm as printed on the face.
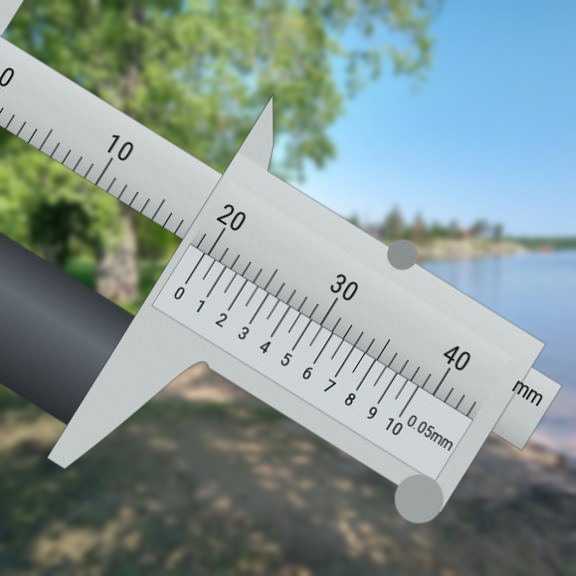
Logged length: 19.7 mm
